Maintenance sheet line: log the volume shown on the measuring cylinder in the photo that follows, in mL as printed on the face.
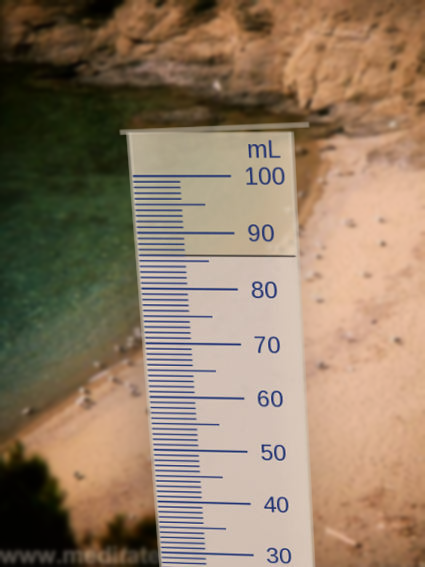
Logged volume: 86 mL
